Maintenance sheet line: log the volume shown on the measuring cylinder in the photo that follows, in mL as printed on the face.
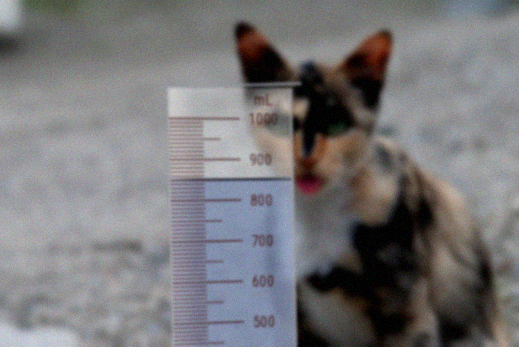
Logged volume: 850 mL
